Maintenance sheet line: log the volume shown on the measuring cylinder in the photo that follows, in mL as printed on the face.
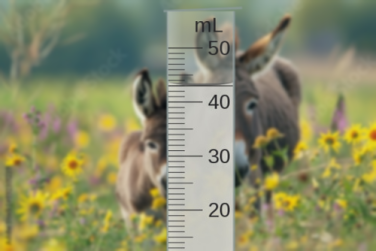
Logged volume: 43 mL
